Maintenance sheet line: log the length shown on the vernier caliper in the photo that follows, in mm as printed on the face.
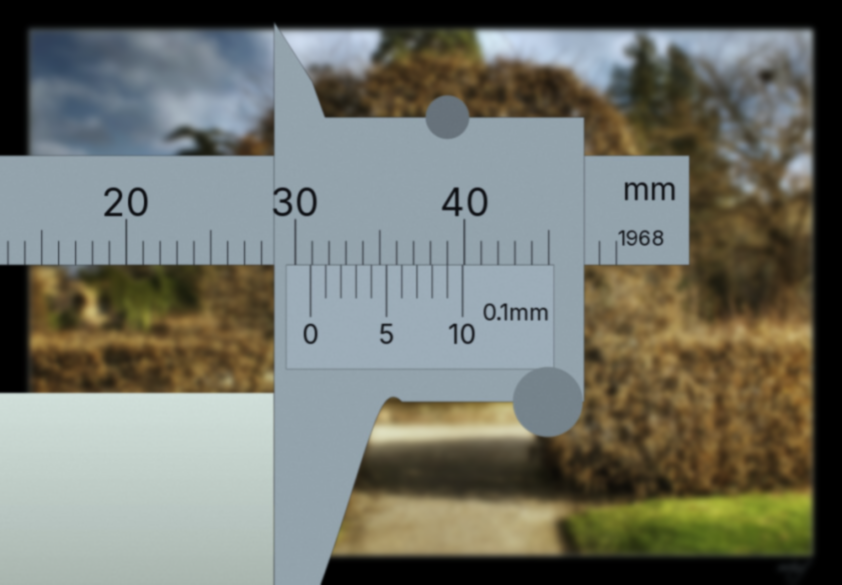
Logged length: 30.9 mm
